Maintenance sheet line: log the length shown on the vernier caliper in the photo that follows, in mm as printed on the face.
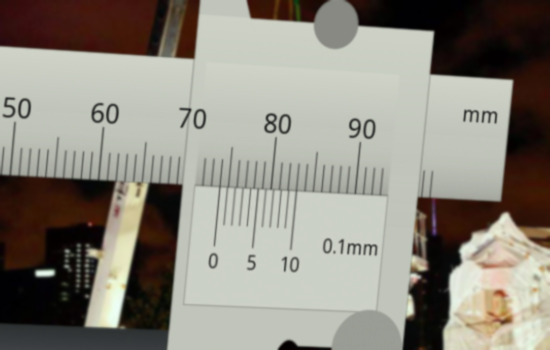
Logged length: 74.0 mm
